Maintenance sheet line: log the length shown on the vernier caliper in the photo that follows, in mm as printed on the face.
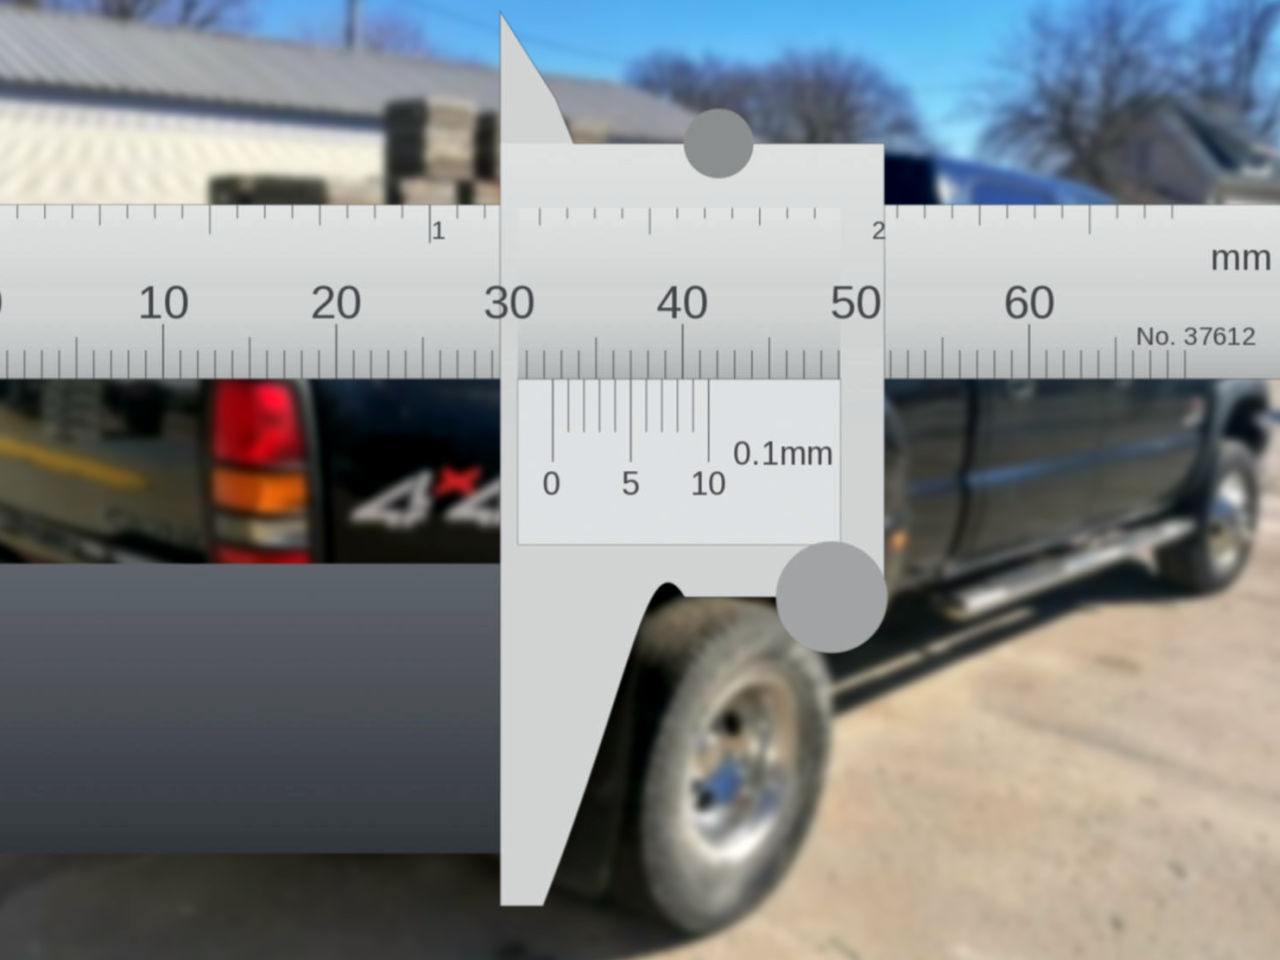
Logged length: 32.5 mm
